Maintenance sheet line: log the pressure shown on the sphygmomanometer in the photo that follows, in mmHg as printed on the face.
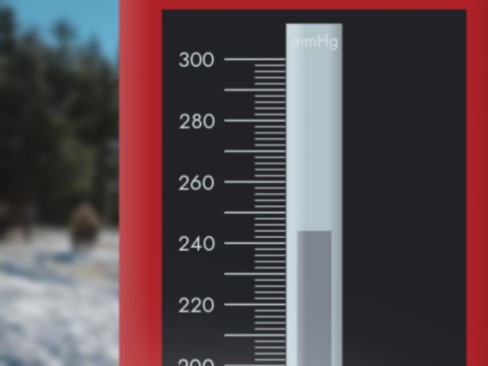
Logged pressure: 244 mmHg
